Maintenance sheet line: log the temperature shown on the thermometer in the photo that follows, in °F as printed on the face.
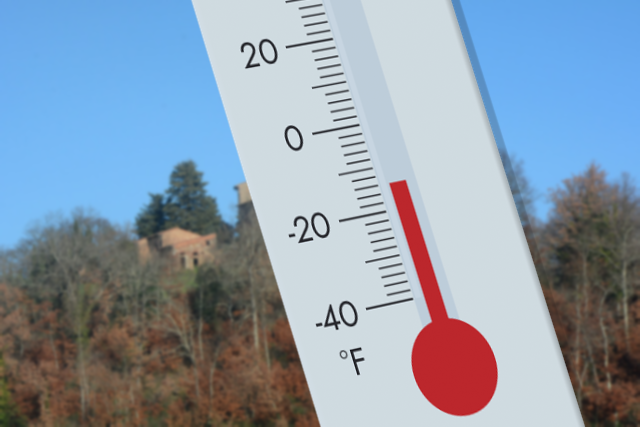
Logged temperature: -14 °F
